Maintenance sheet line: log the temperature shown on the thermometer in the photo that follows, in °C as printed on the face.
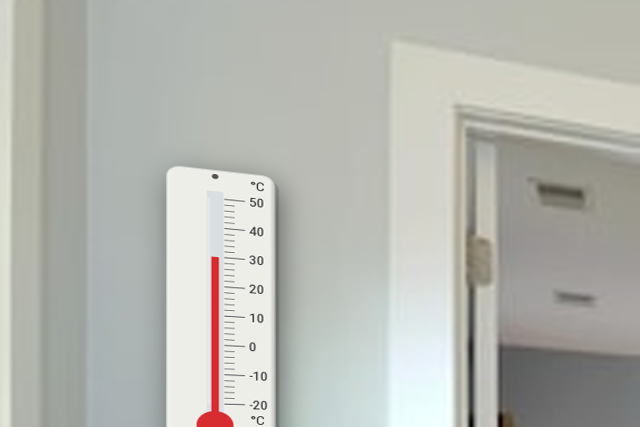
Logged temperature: 30 °C
